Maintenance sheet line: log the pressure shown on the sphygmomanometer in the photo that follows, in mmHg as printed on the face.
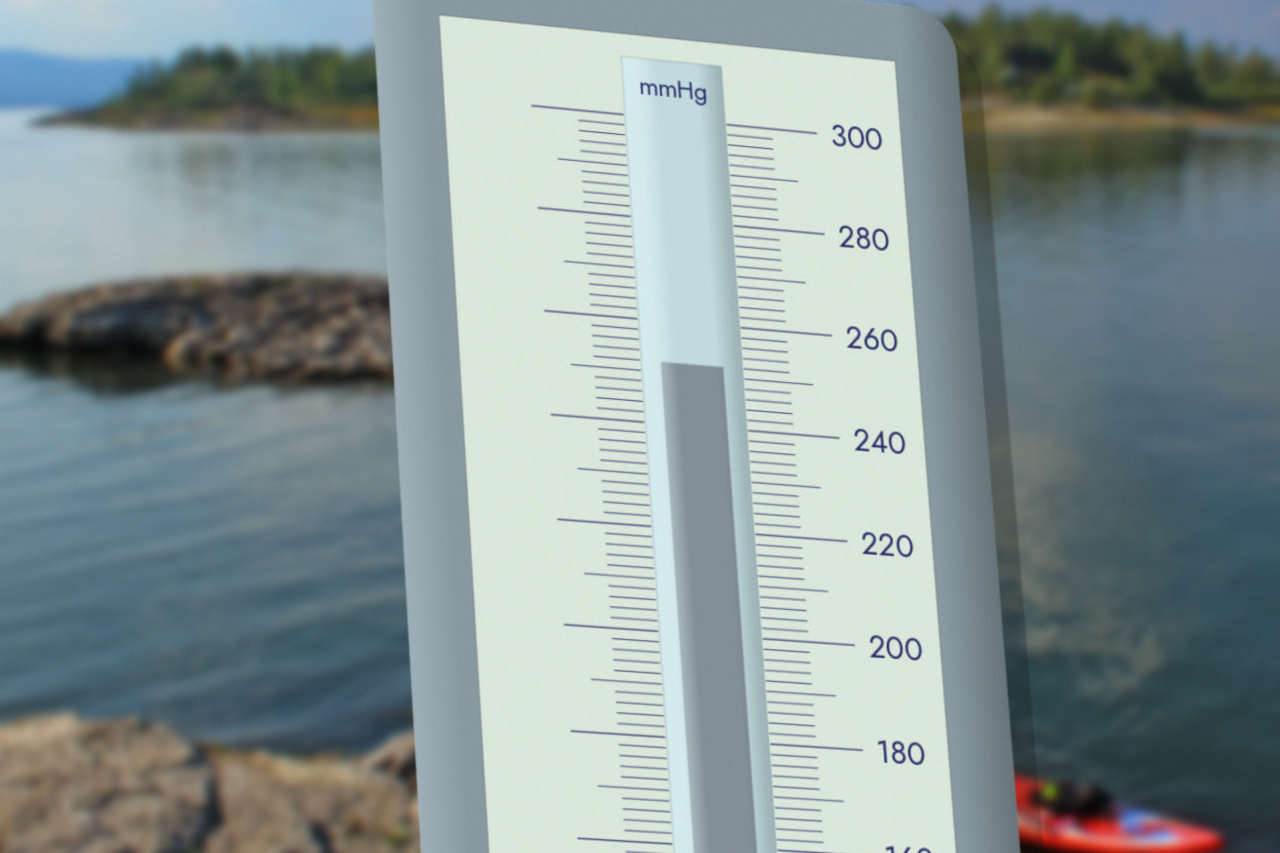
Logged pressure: 252 mmHg
